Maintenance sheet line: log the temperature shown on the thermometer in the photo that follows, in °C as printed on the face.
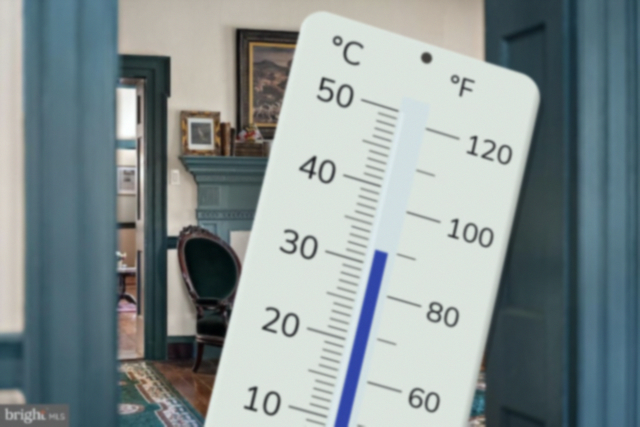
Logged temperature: 32 °C
